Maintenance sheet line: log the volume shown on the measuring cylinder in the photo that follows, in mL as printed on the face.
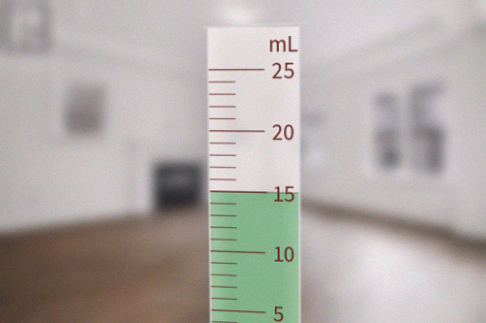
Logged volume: 15 mL
